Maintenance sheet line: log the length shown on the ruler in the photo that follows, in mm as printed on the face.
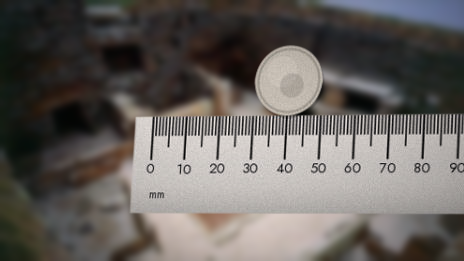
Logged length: 20 mm
